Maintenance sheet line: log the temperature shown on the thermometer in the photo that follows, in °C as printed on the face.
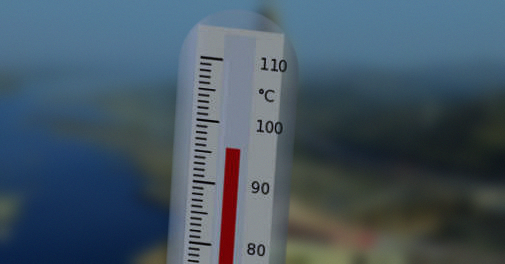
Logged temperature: 96 °C
